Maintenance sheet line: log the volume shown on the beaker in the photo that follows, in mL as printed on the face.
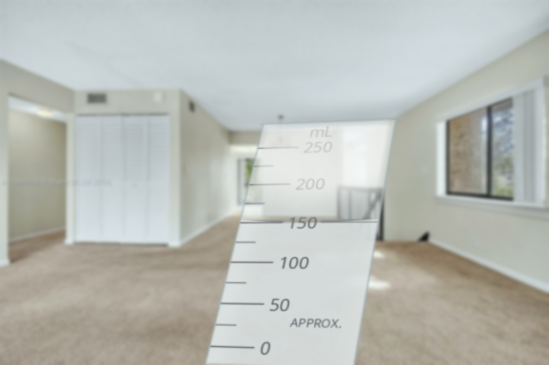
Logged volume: 150 mL
